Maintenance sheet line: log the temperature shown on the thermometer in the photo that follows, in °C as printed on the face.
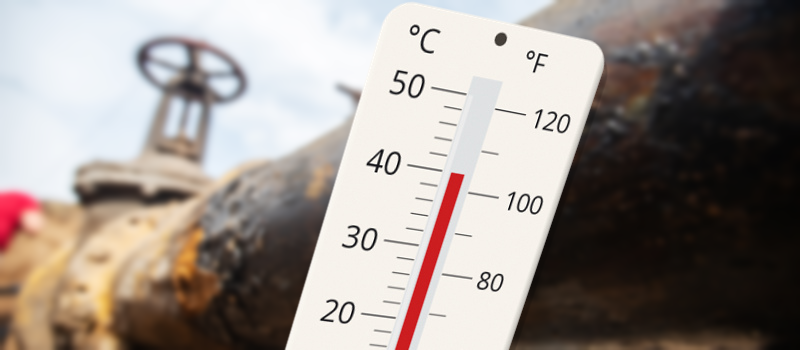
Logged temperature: 40 °C
